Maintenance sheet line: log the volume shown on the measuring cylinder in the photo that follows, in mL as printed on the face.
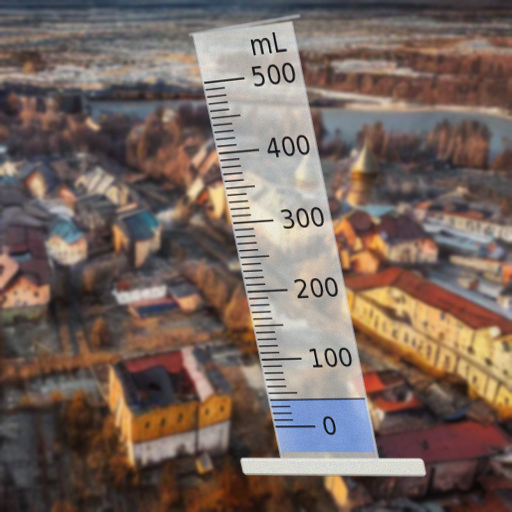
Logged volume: 40 mL
